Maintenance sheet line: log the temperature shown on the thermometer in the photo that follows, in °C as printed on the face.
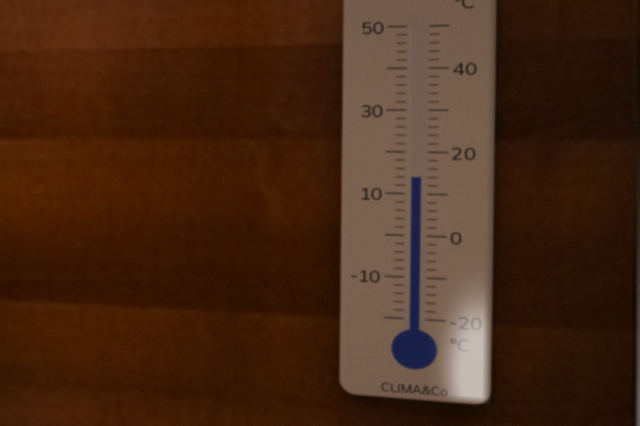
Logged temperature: 14 °C
